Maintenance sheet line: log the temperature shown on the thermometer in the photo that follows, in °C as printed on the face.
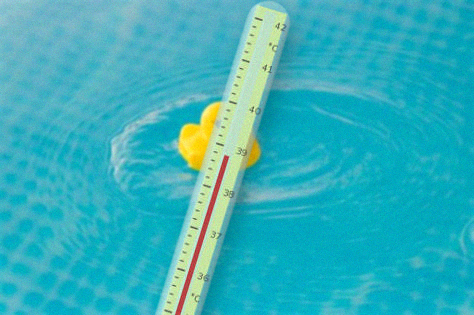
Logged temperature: 38.8 °C
